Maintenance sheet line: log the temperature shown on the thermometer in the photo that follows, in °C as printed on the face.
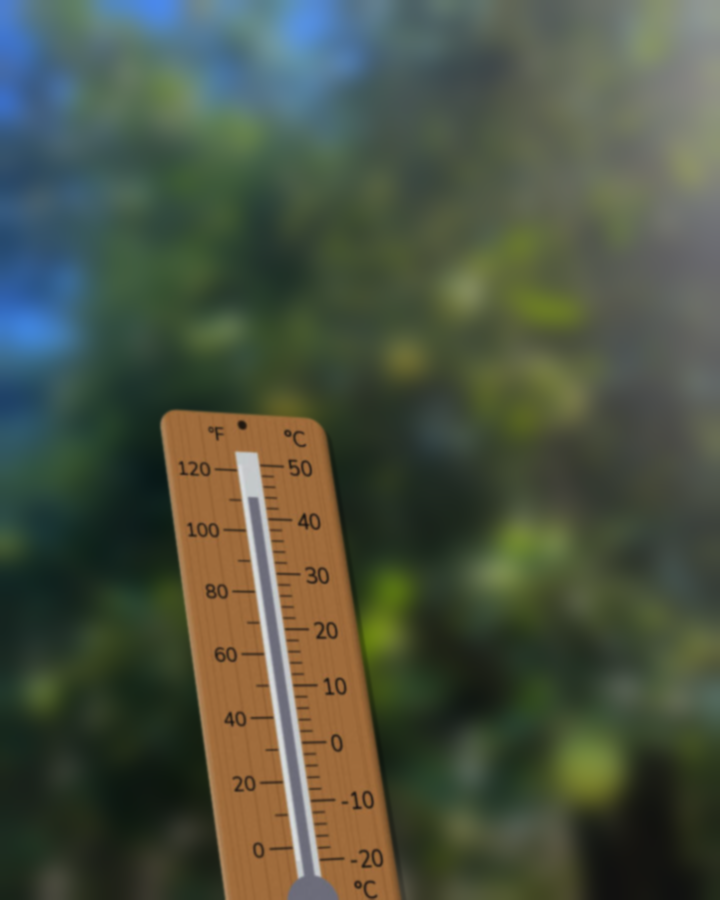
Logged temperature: 44 °C
